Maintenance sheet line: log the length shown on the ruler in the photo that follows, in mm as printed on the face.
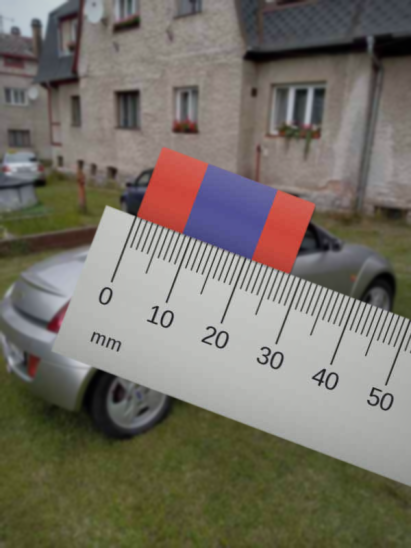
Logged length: 28 mm
